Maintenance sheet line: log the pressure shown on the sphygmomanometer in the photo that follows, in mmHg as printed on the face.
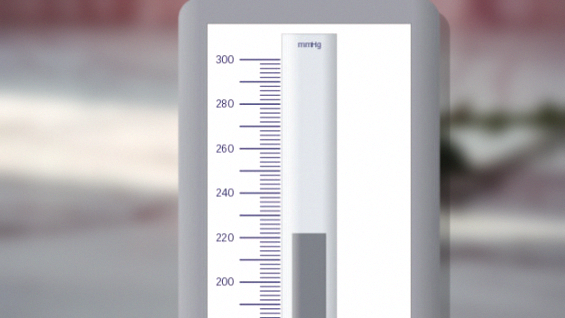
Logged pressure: 222 mmHg
